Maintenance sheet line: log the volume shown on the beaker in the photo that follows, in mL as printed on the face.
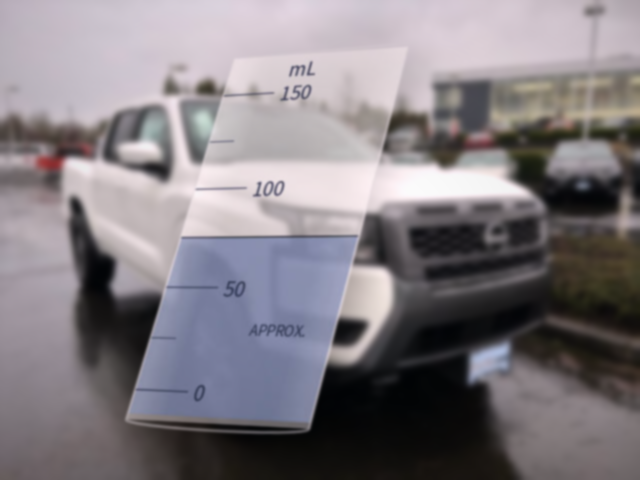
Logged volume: 75 mL
